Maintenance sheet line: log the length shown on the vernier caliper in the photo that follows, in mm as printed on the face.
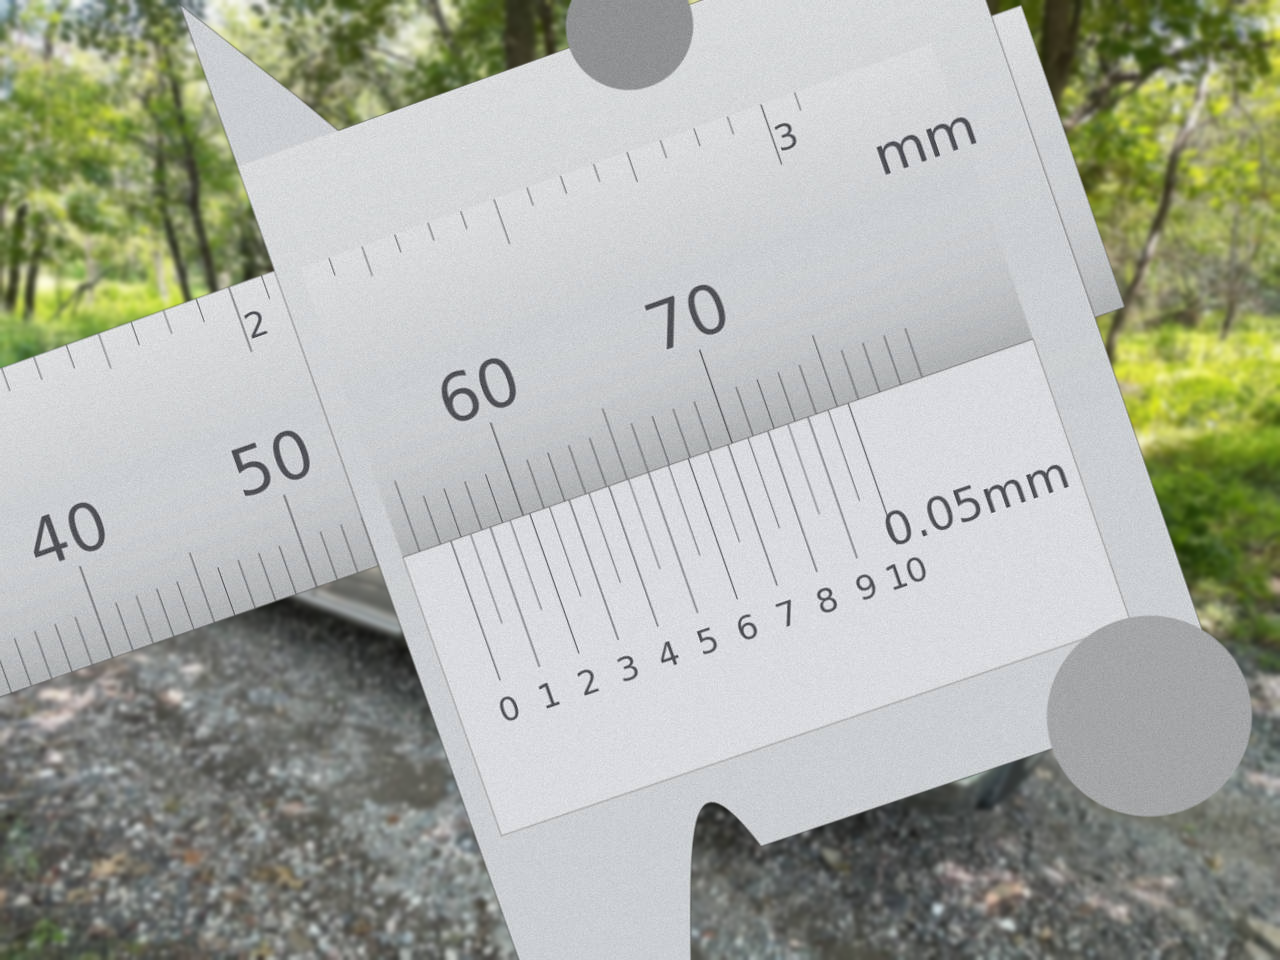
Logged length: 56.5 mm
